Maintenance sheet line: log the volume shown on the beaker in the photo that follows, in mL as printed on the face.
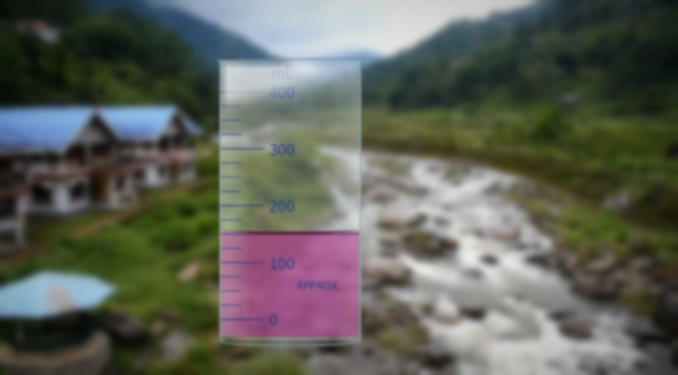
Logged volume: 150 mL
